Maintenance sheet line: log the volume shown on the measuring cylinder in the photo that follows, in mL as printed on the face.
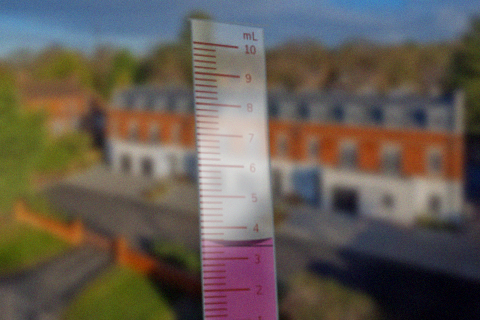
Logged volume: 3.4 mL
